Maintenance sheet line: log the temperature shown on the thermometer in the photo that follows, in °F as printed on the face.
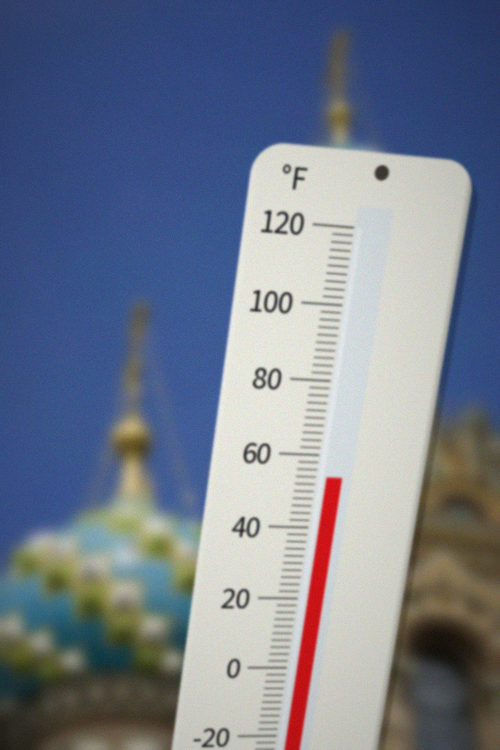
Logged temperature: 54 °F
